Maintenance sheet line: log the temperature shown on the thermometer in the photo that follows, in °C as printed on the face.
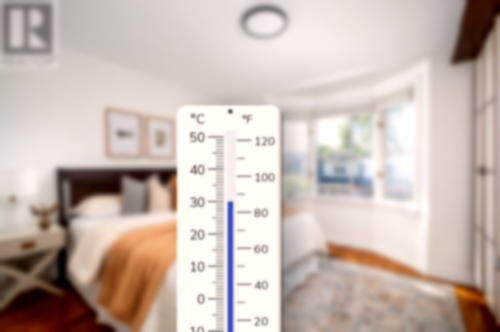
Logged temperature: 30 °C
